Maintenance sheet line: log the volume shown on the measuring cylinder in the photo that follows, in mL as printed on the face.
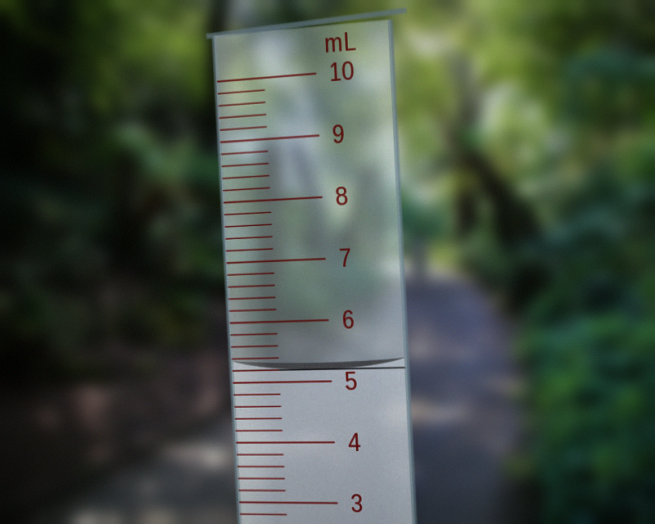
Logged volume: 5.2 mL
